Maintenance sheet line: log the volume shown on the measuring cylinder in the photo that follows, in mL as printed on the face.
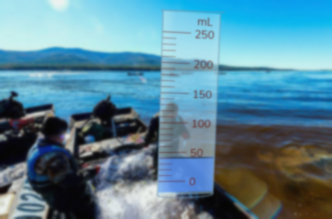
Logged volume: 40 mL
